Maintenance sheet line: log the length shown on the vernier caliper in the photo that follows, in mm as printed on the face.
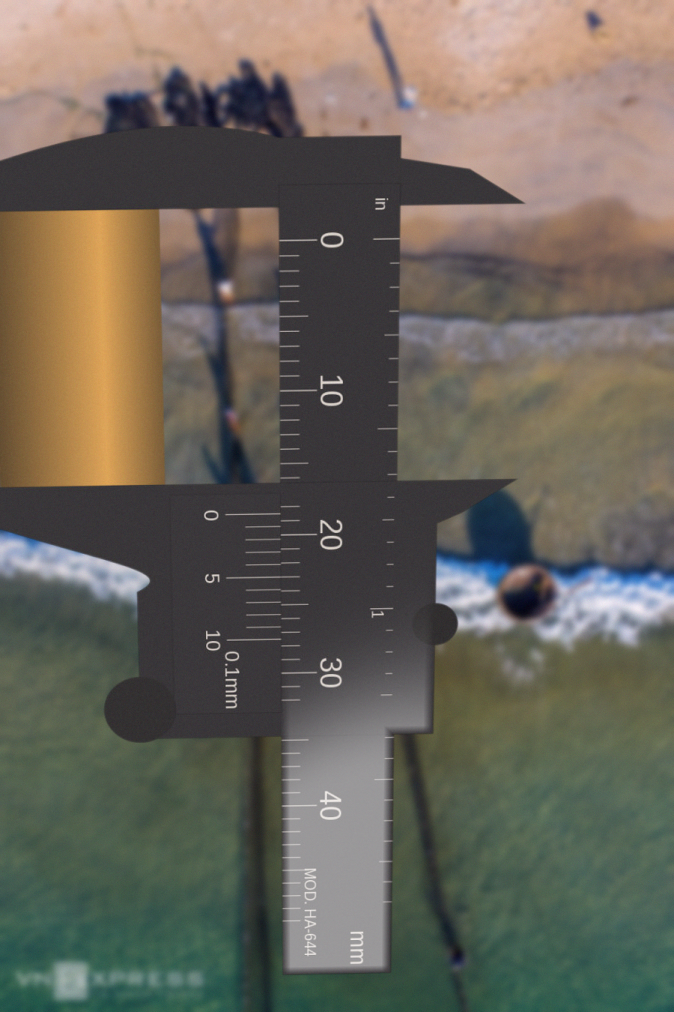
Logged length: 18.5 mm
